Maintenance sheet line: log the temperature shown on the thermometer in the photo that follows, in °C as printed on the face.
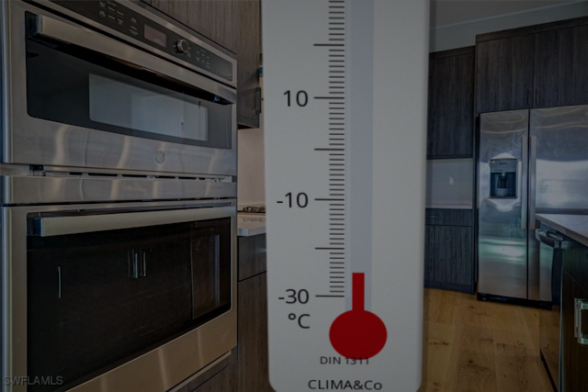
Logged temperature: -25 °C
